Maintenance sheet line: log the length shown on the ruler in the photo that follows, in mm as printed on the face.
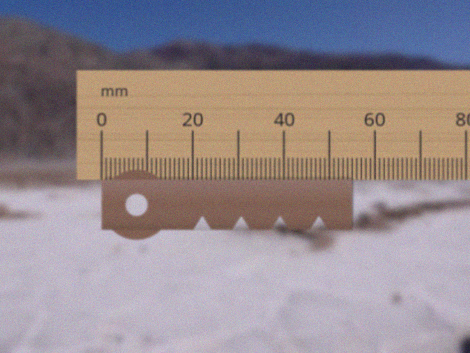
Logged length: 55 mm
